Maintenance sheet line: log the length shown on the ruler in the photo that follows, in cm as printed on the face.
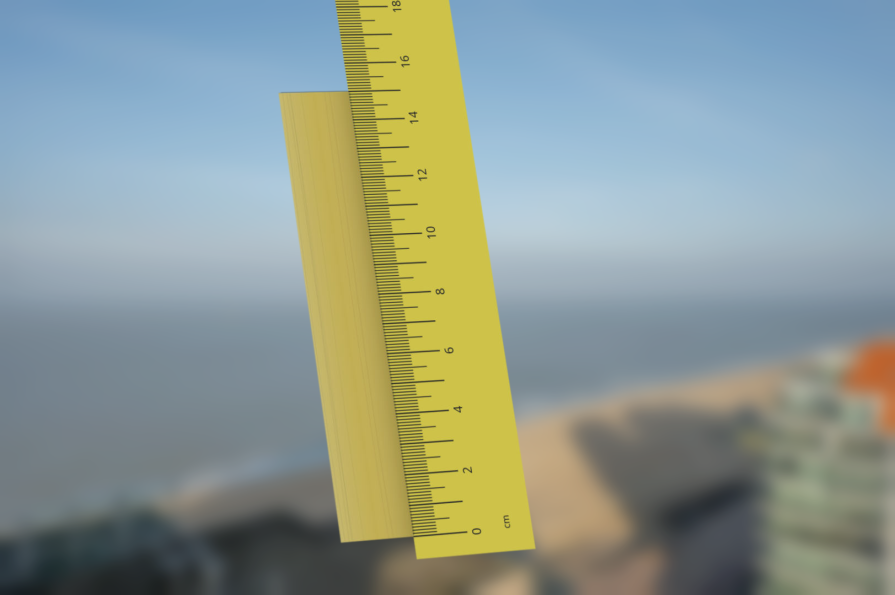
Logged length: 15 cm
